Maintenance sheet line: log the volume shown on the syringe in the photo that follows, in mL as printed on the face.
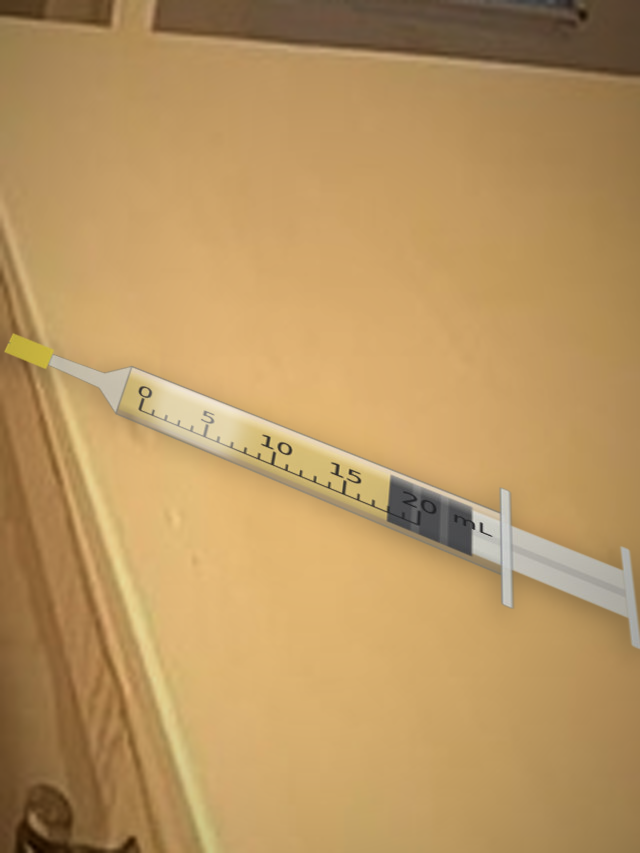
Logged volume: 18 mL
